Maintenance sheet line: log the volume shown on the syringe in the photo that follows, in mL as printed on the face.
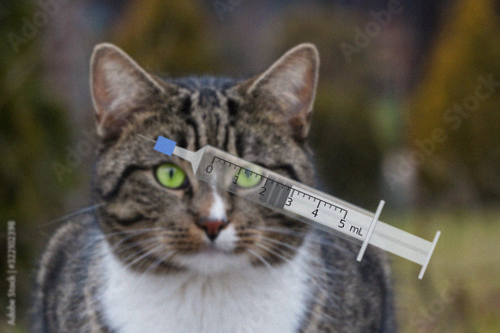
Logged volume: 2 mL
